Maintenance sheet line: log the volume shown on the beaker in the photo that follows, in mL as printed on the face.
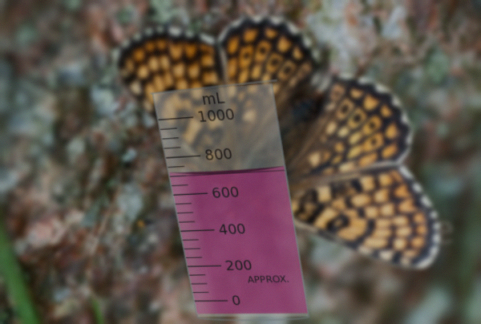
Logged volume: 700 mL
